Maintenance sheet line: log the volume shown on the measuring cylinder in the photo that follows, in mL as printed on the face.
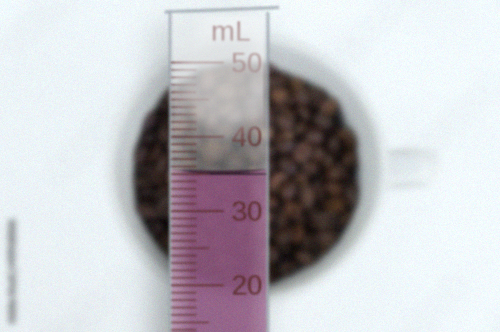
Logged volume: 35 mL
